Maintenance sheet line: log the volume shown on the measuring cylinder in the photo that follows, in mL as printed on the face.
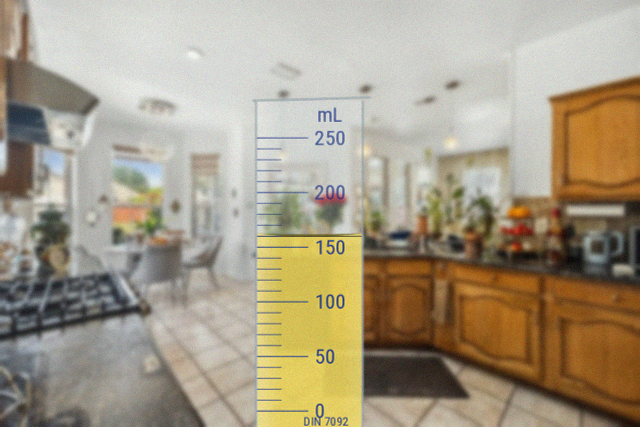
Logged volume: 160 mL
